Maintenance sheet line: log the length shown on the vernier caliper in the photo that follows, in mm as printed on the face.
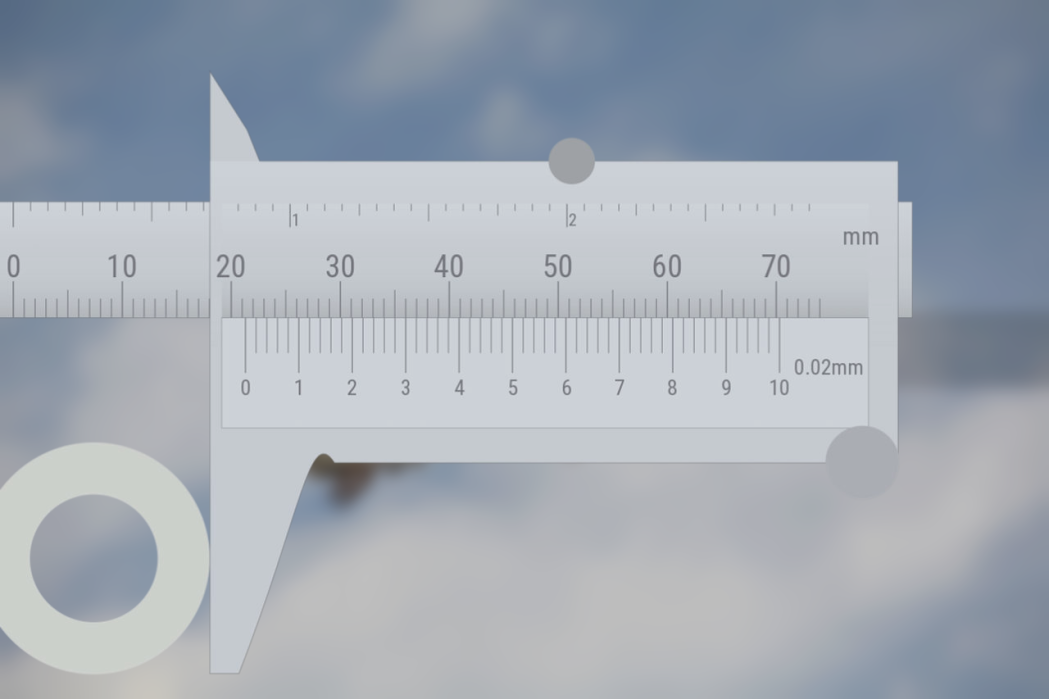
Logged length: 21.3 mm
